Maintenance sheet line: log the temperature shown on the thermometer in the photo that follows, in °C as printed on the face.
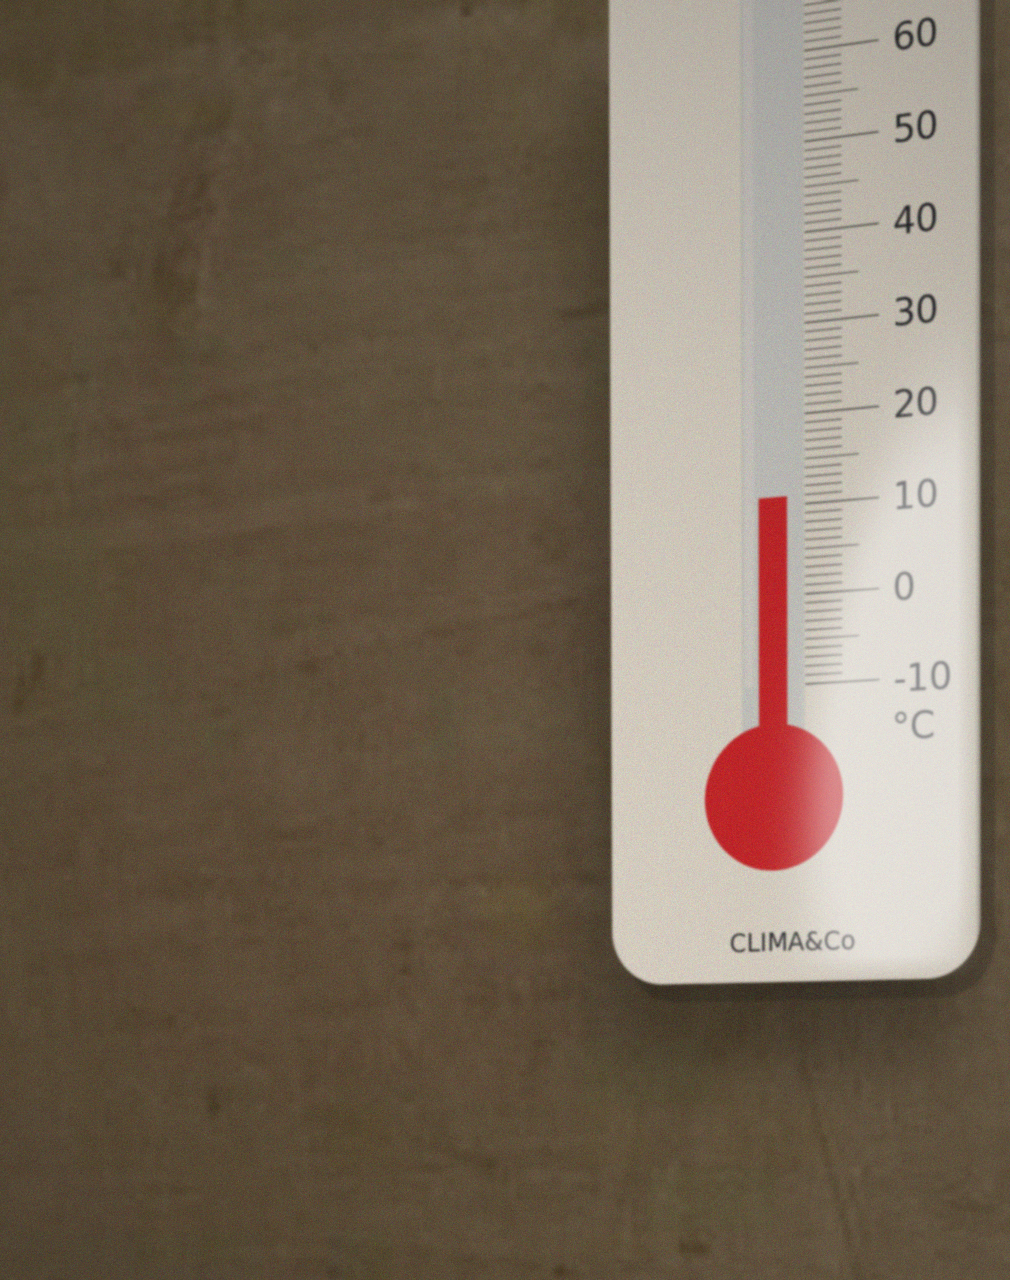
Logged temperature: 11 °C
